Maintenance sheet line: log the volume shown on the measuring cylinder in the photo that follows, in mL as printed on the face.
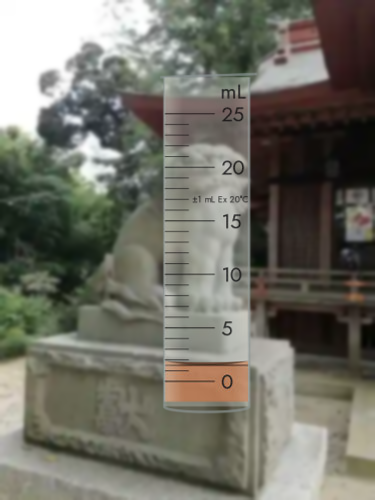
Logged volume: 1.5 mL
